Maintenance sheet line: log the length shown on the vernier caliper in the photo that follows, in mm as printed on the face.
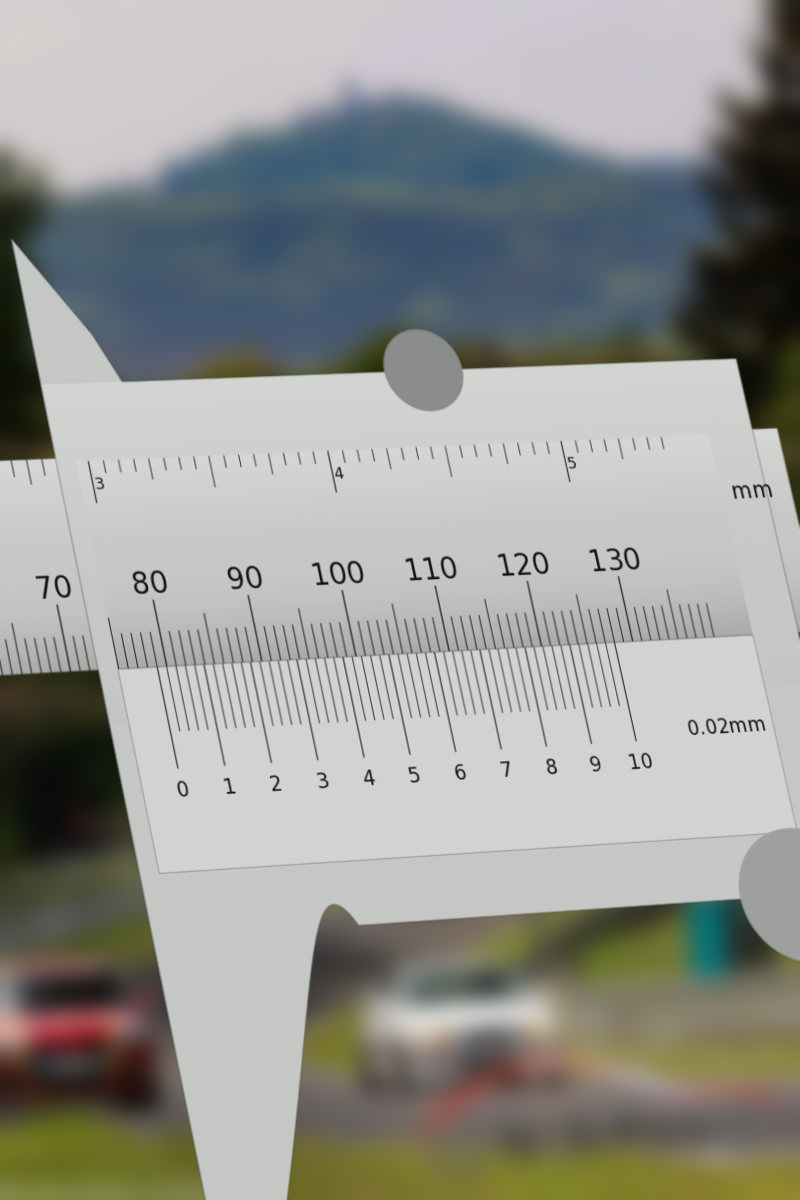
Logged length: 79.0 mm
